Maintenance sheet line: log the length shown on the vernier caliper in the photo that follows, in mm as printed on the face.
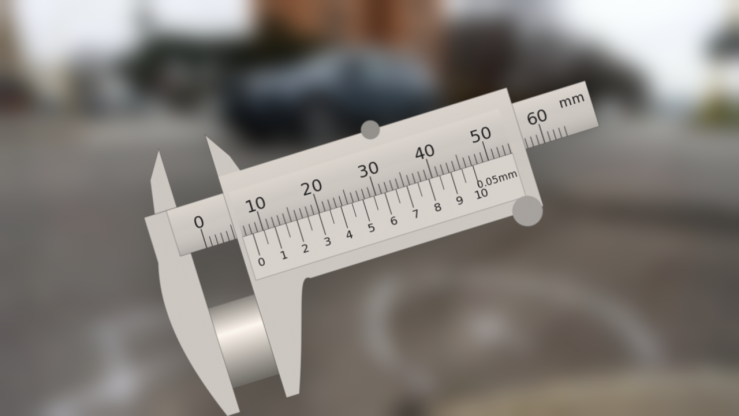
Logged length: 8.2 mm
